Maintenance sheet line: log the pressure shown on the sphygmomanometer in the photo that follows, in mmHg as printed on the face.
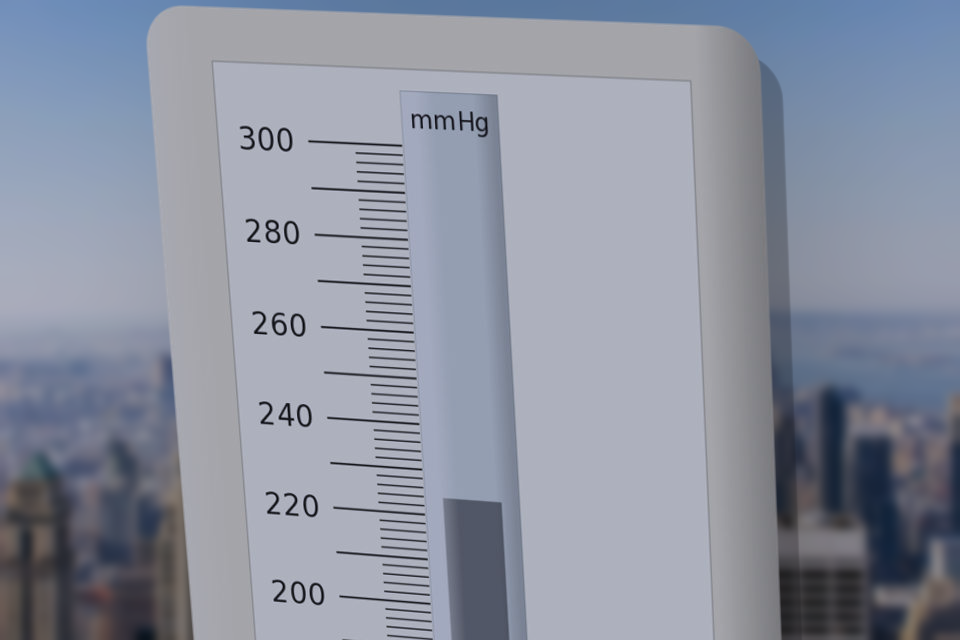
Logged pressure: 224 mmHg
